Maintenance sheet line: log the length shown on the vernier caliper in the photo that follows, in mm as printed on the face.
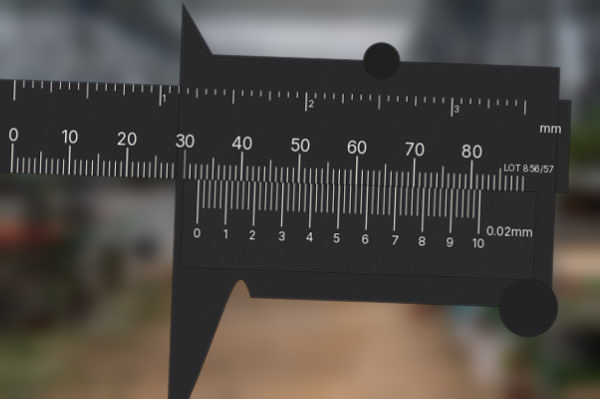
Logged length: 32.6 mm
